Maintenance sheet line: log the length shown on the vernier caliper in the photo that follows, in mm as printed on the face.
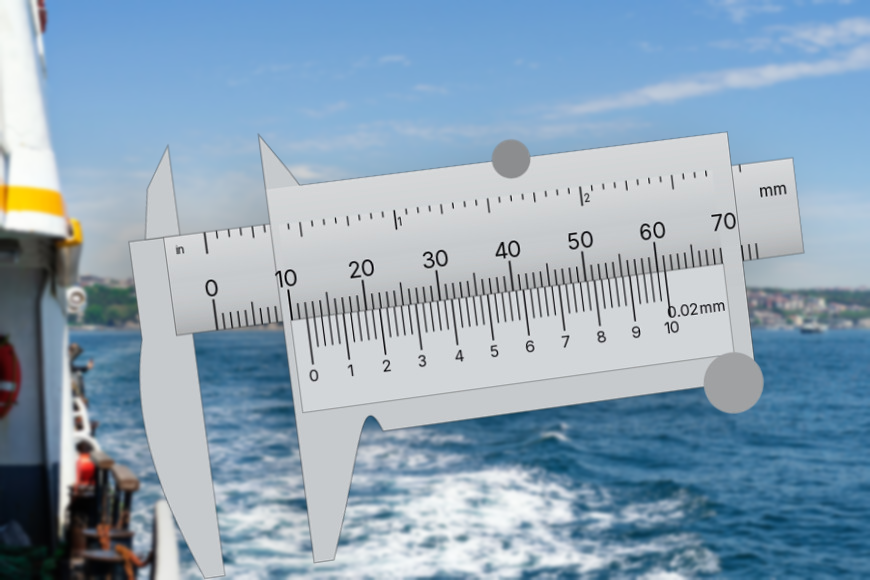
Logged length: 12.0 mm
